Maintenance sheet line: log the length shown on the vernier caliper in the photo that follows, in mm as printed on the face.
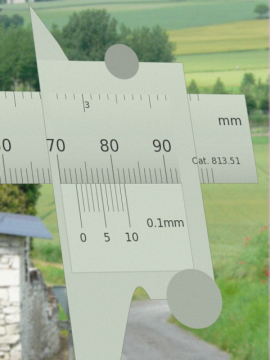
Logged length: 72.8 mm
